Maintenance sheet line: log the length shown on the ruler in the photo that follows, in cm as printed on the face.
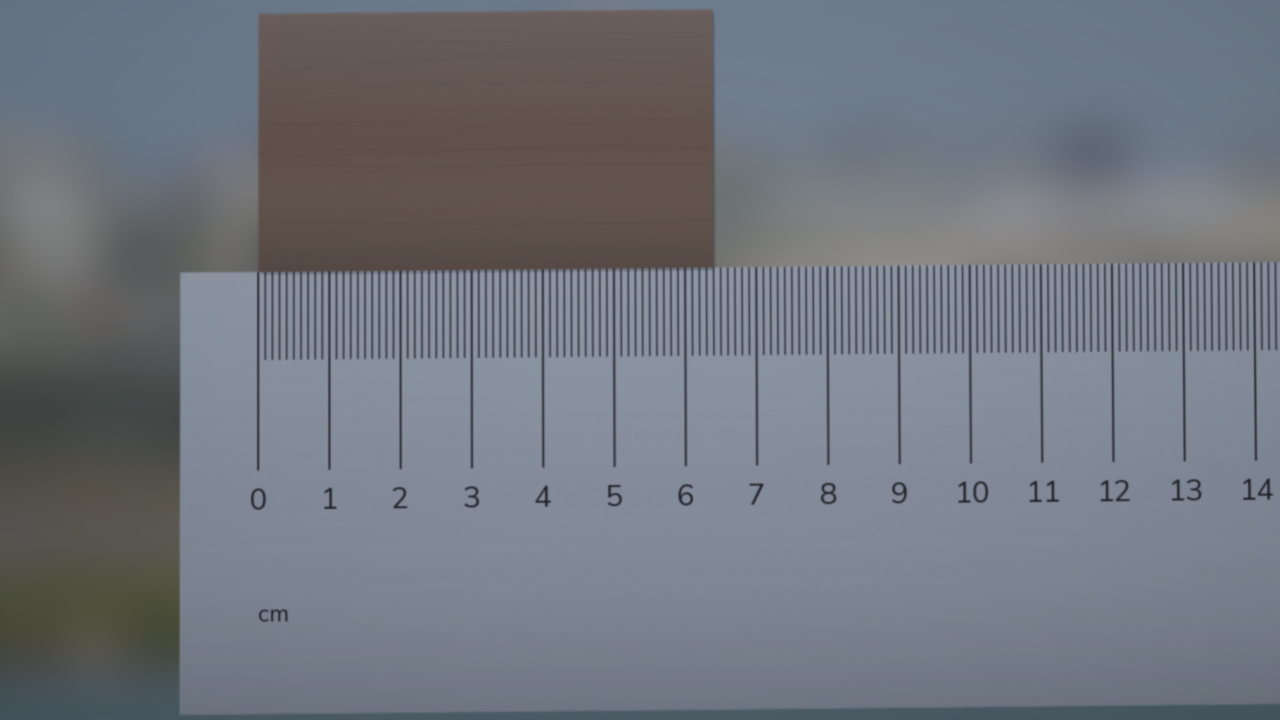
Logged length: 6.4 cm
